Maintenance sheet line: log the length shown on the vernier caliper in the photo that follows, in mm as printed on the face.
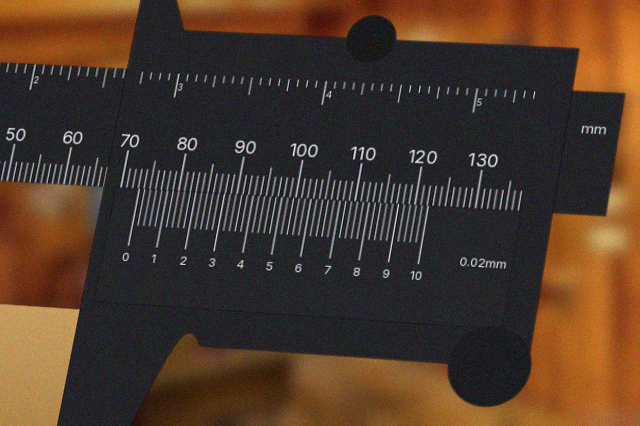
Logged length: 73.2 mm
